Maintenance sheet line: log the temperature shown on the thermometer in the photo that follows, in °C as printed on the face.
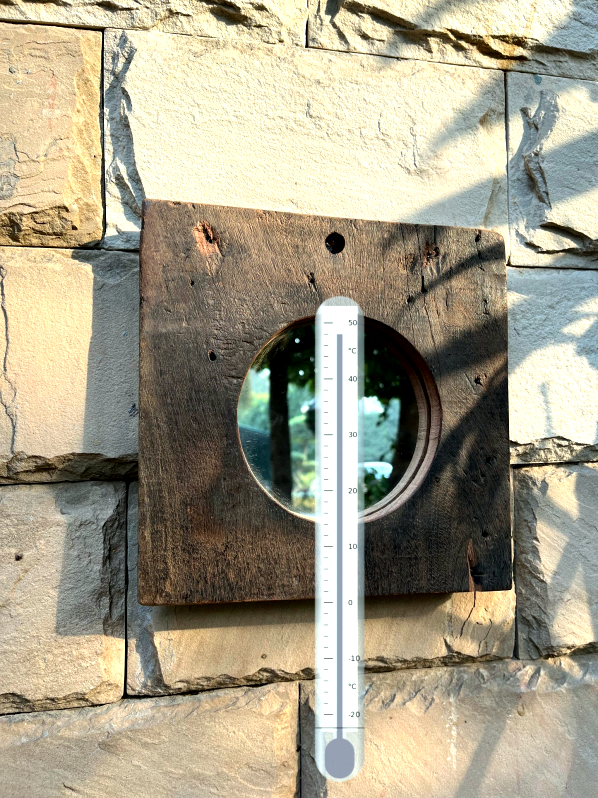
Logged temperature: 48 °C
